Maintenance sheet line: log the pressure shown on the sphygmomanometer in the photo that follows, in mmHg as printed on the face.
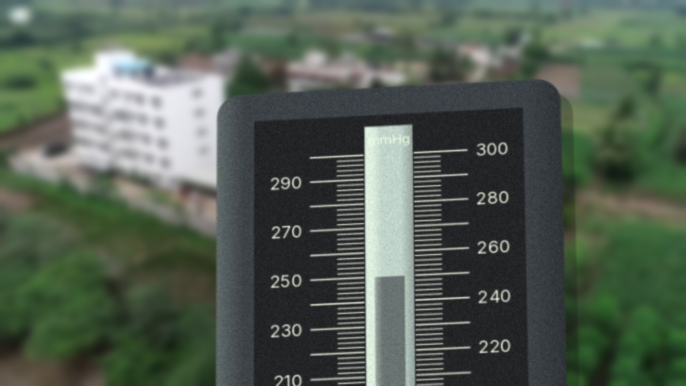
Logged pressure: 250 mmHg
